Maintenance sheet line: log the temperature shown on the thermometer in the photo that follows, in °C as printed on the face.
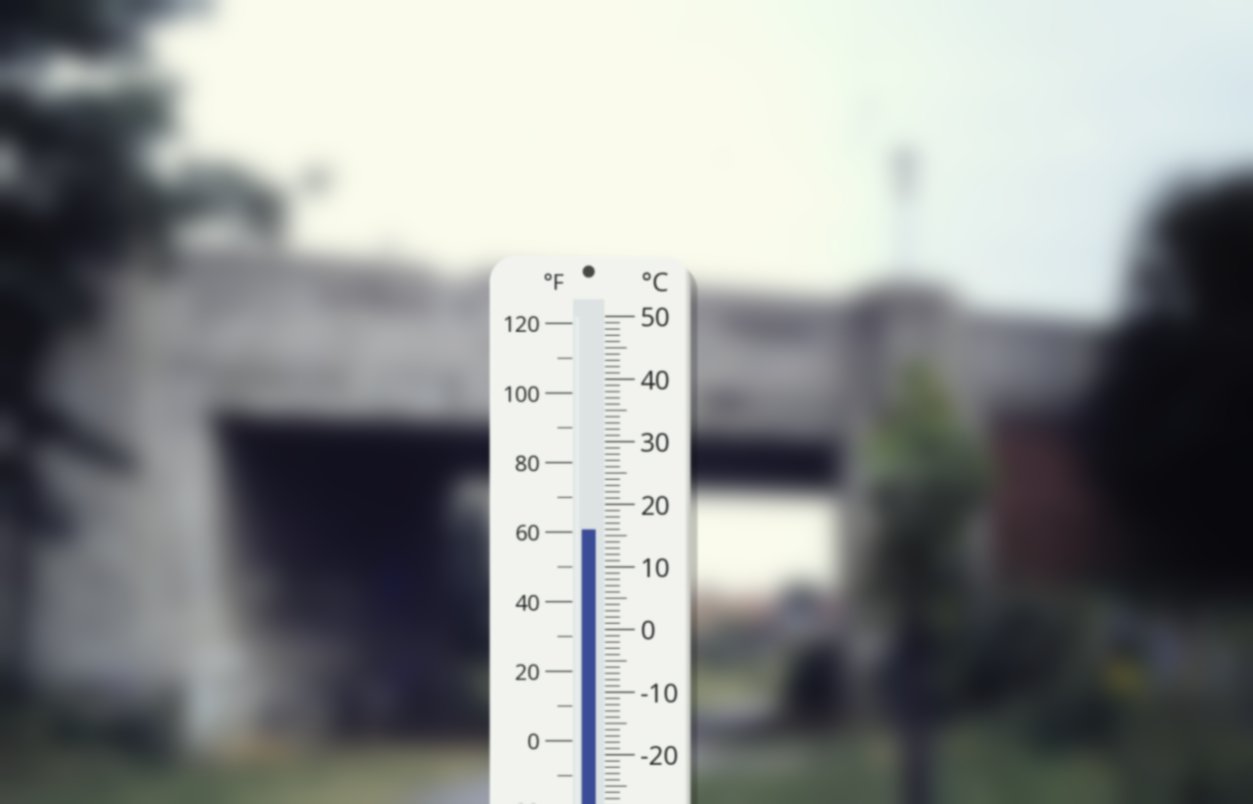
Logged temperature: 16 °C
